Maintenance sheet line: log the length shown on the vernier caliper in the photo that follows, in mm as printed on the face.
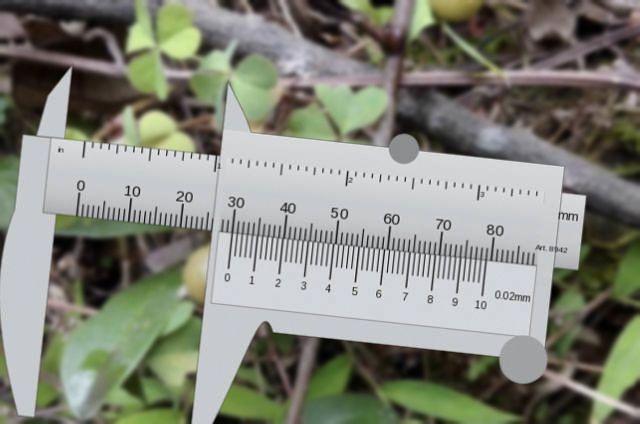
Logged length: 30.0 mm
